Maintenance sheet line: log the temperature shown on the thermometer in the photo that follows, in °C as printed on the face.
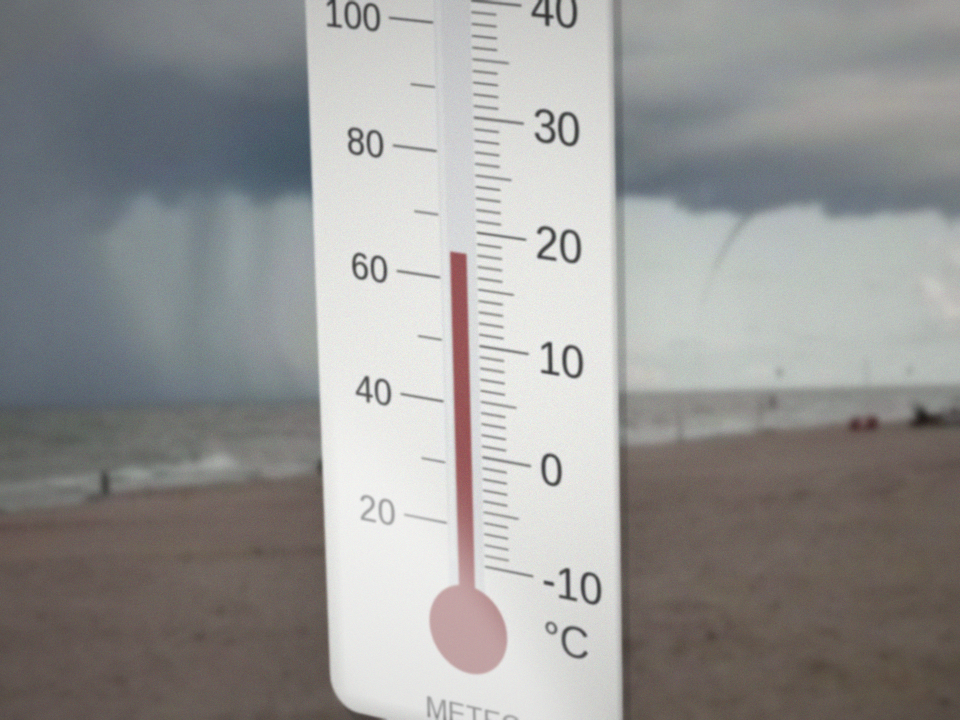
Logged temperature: 18 °C
